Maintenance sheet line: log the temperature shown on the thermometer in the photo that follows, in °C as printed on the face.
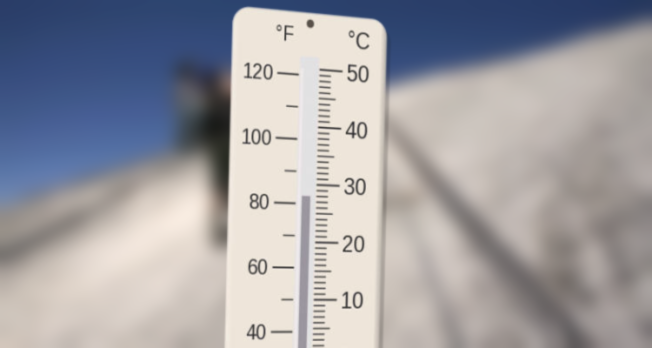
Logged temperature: 28 °C
